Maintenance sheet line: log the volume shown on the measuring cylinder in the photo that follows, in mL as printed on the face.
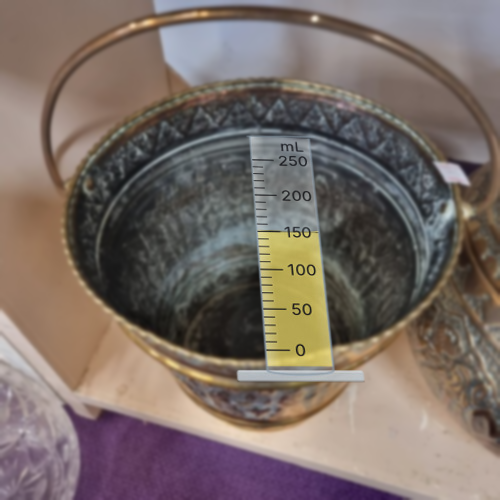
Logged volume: 150 mL
